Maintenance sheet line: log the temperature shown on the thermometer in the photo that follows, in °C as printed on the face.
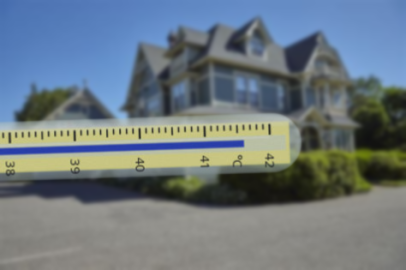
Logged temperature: 41.6 °C
